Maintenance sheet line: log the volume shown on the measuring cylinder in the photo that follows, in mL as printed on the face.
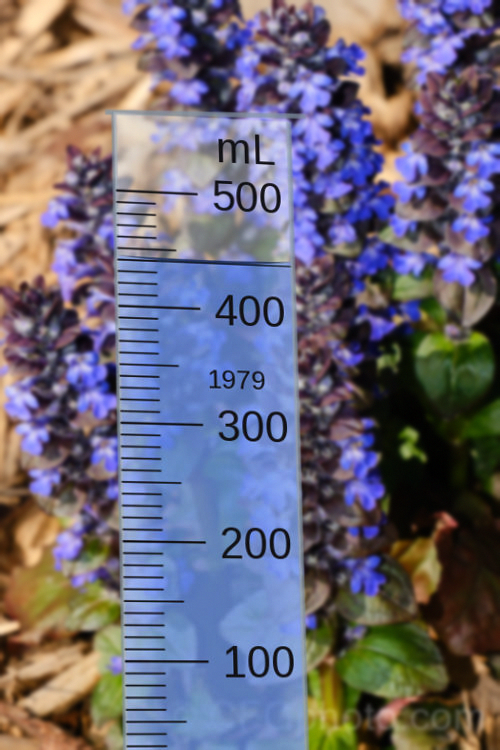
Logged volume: 440 mL
